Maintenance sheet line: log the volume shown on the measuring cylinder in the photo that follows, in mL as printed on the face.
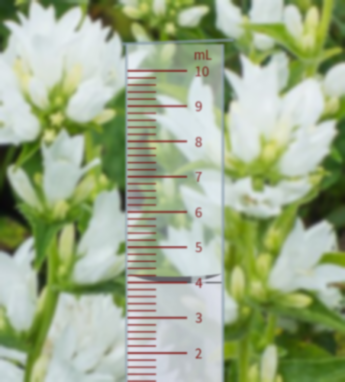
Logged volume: 4 mL
